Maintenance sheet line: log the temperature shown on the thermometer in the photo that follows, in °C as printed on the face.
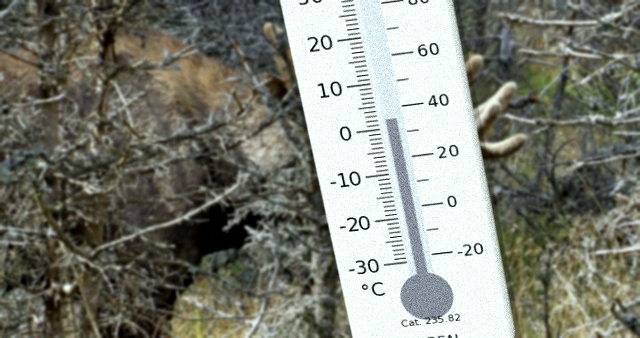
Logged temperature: 2 °C
